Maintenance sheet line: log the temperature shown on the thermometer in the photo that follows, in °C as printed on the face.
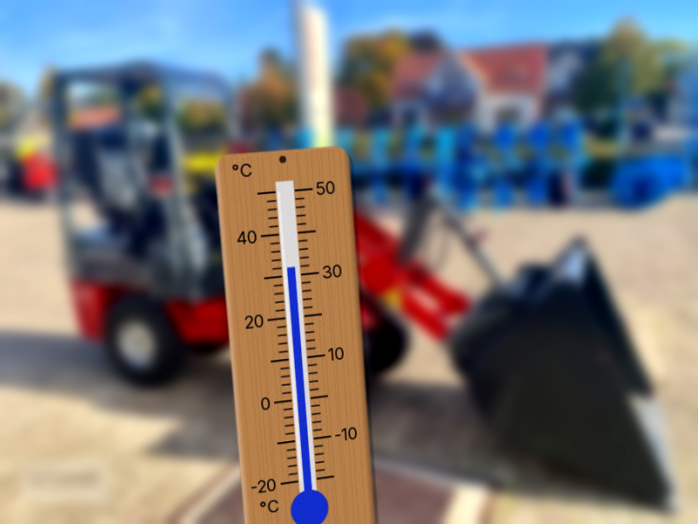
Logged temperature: 32 °C
